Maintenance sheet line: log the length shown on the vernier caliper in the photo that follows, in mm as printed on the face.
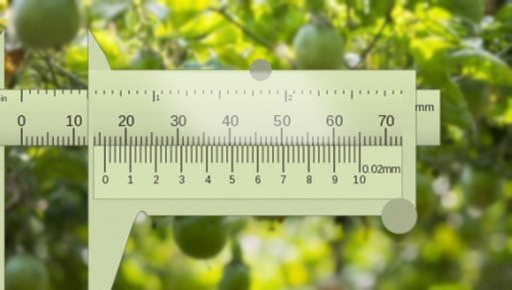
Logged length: 16.0 mm
